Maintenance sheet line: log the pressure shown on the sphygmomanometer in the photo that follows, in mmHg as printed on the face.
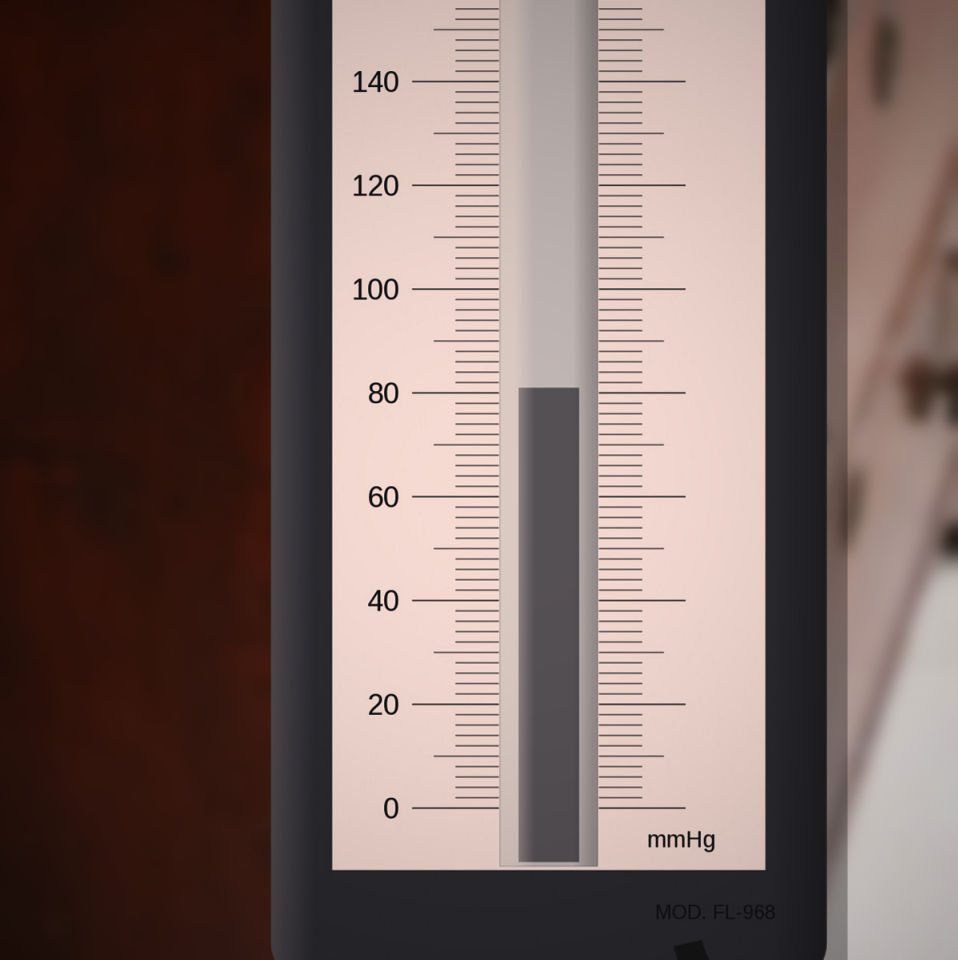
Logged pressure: 81 mmHg
